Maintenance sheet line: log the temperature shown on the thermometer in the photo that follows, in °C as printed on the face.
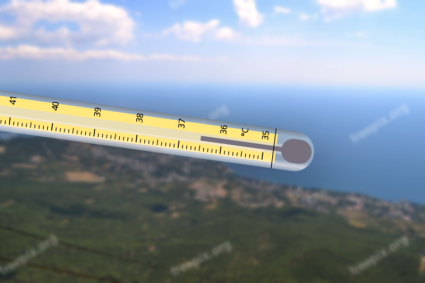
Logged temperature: 36.5 °C
